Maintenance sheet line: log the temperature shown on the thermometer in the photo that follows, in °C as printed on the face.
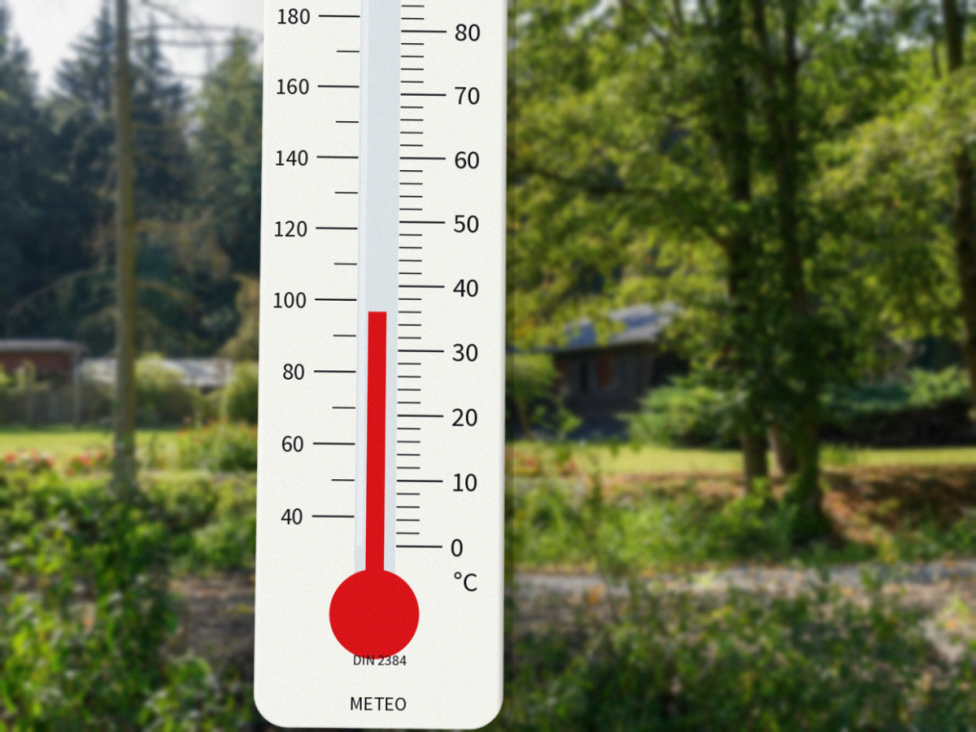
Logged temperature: 36 °C
